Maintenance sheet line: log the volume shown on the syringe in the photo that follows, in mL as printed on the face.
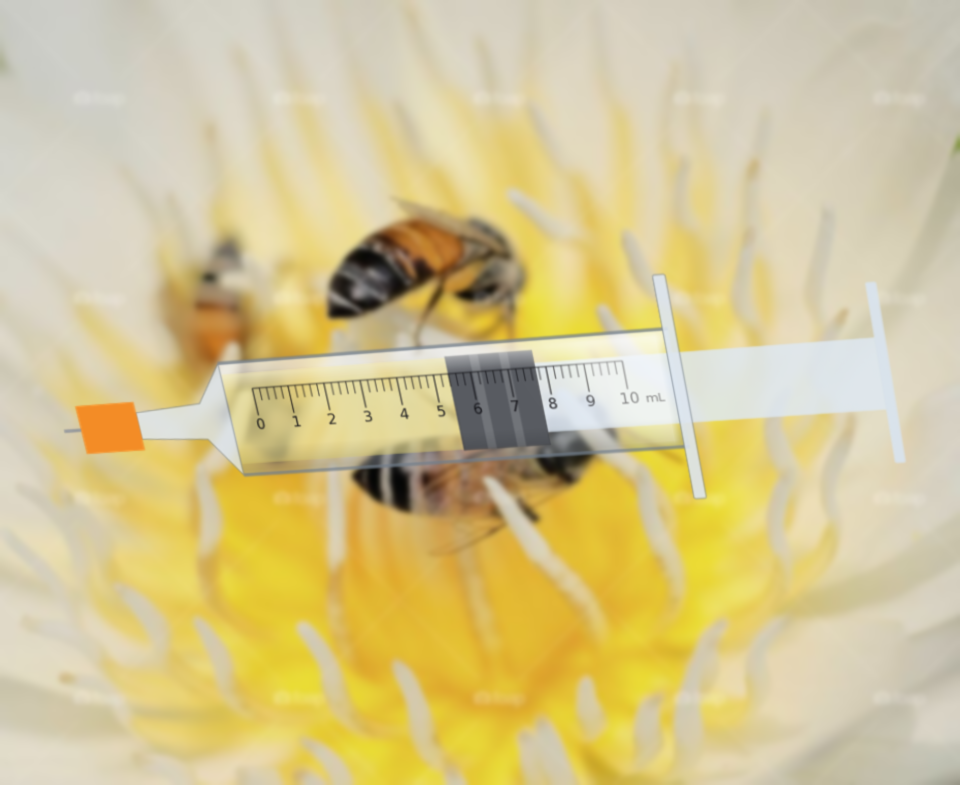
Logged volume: 5.4 mL
